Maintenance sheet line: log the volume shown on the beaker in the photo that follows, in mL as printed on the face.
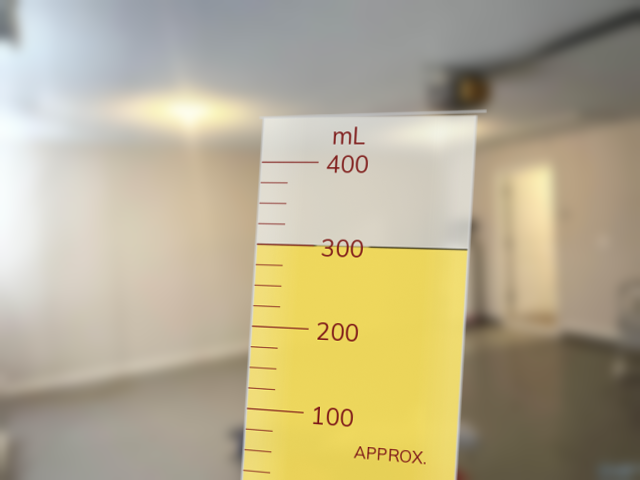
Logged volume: 300 mL
